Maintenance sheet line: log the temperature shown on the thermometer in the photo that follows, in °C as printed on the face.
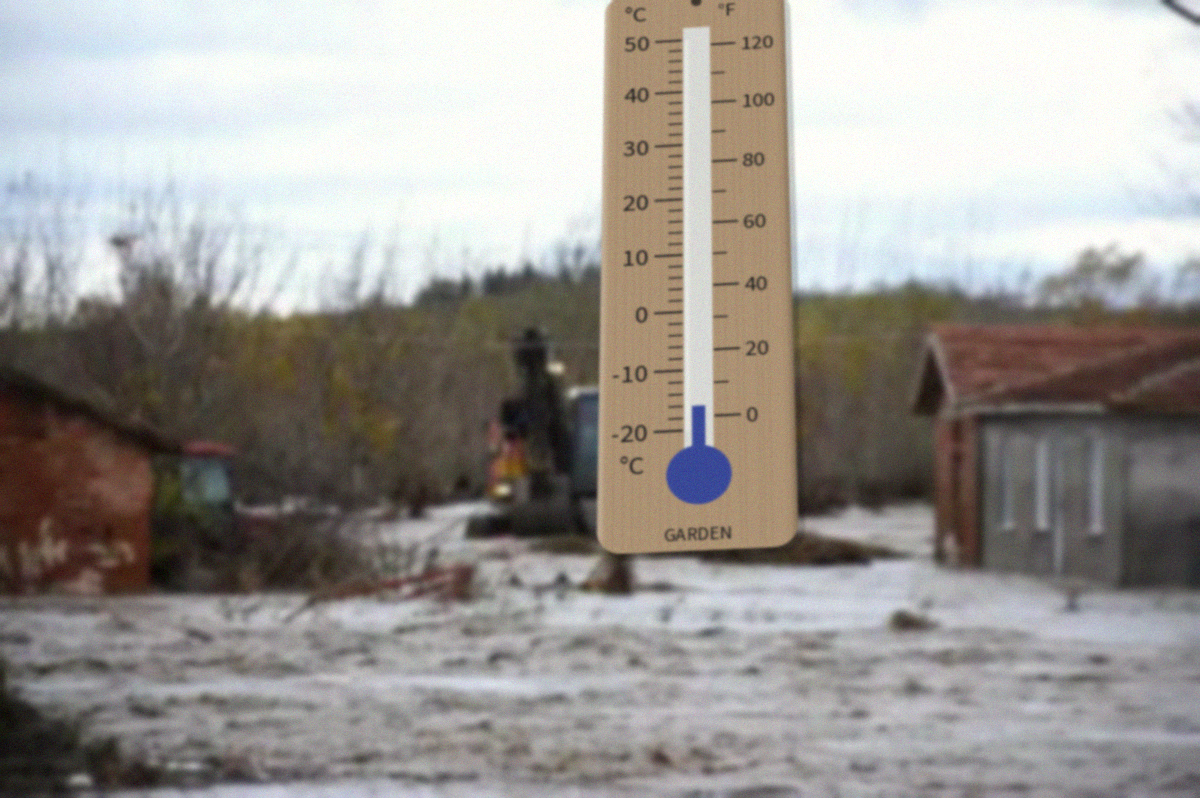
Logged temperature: -16 °C
